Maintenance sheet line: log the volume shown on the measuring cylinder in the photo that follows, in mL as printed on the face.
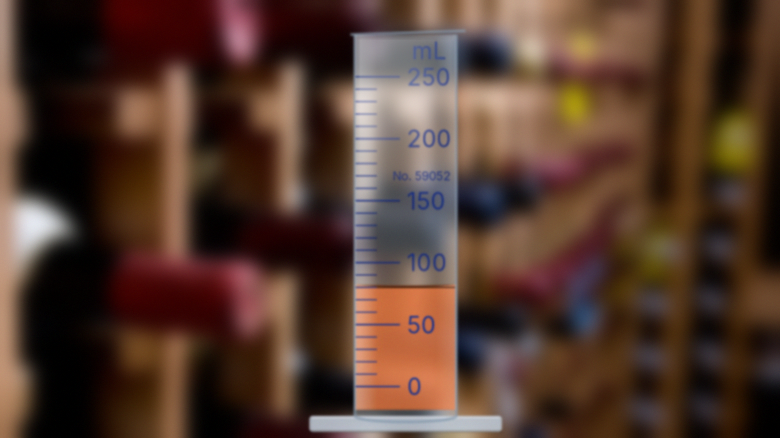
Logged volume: 80 mL
